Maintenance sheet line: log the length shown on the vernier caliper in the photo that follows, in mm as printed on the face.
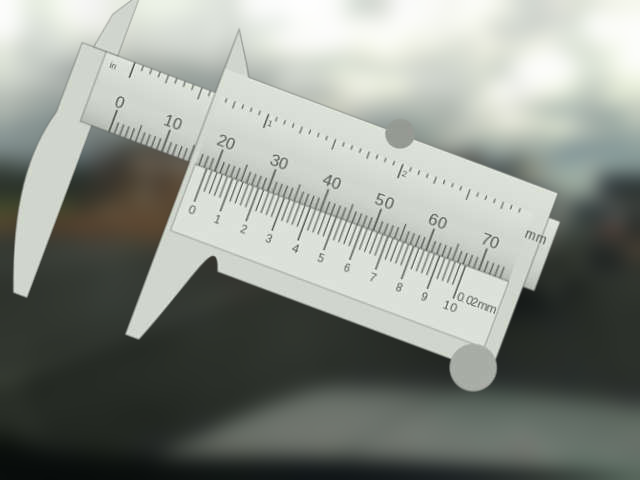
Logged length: 18.5 mm
